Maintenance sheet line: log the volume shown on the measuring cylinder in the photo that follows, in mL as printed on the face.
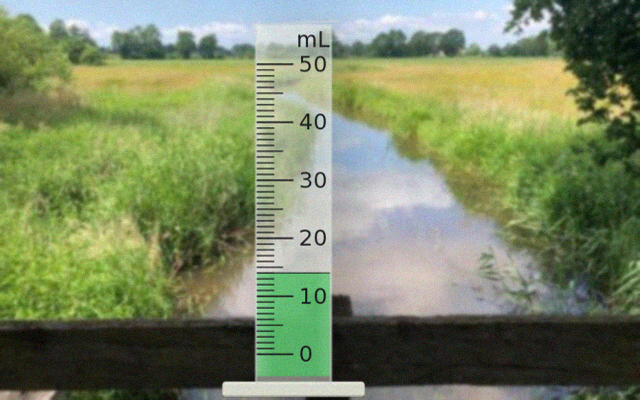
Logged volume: 14 mL
